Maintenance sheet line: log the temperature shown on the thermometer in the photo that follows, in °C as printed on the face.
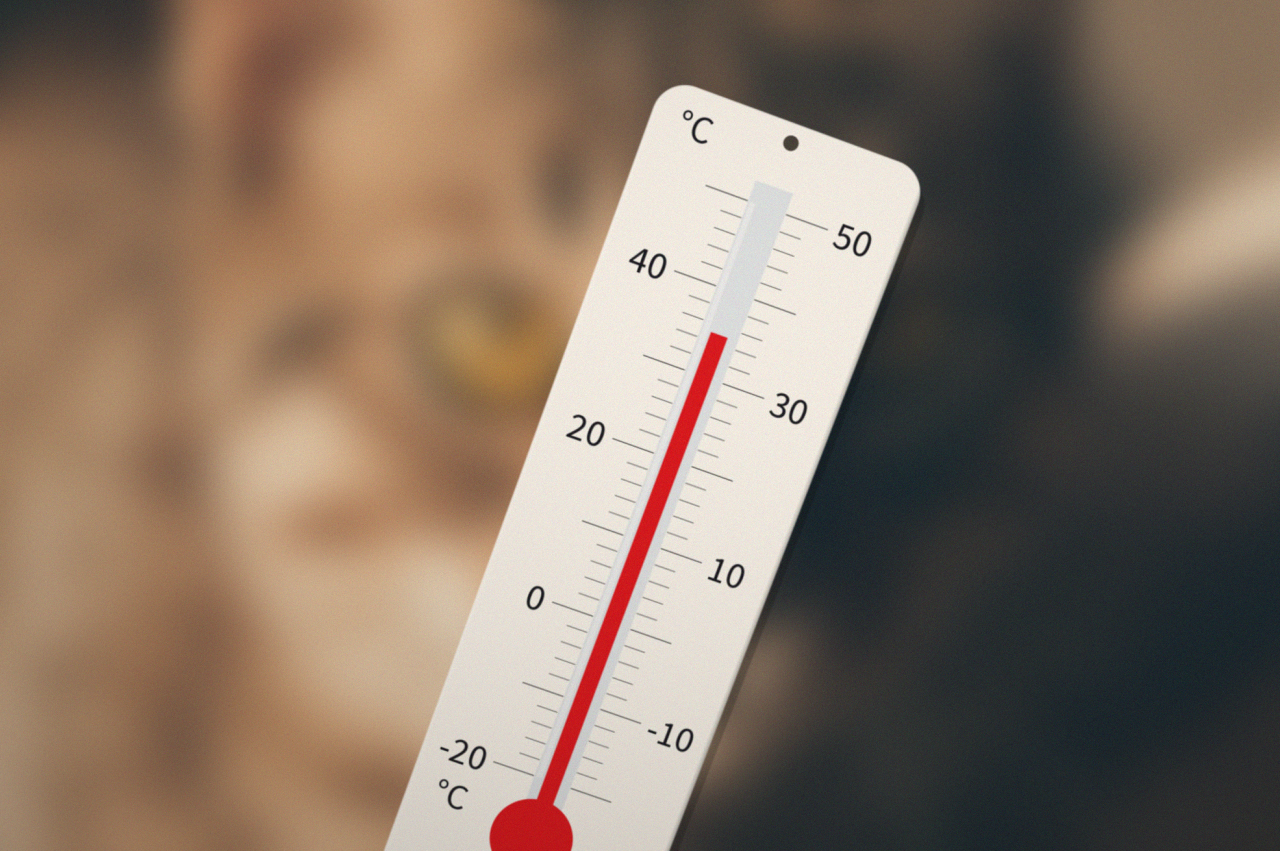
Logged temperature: 35 °C
